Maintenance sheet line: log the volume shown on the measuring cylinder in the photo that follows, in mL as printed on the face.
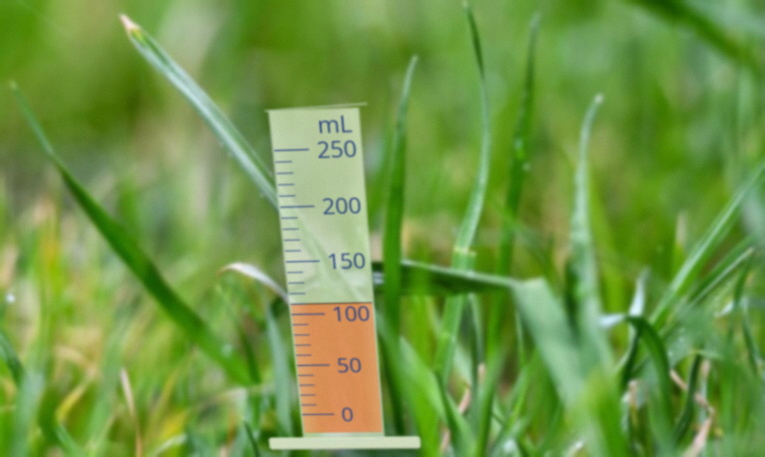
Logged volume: 110 mL
